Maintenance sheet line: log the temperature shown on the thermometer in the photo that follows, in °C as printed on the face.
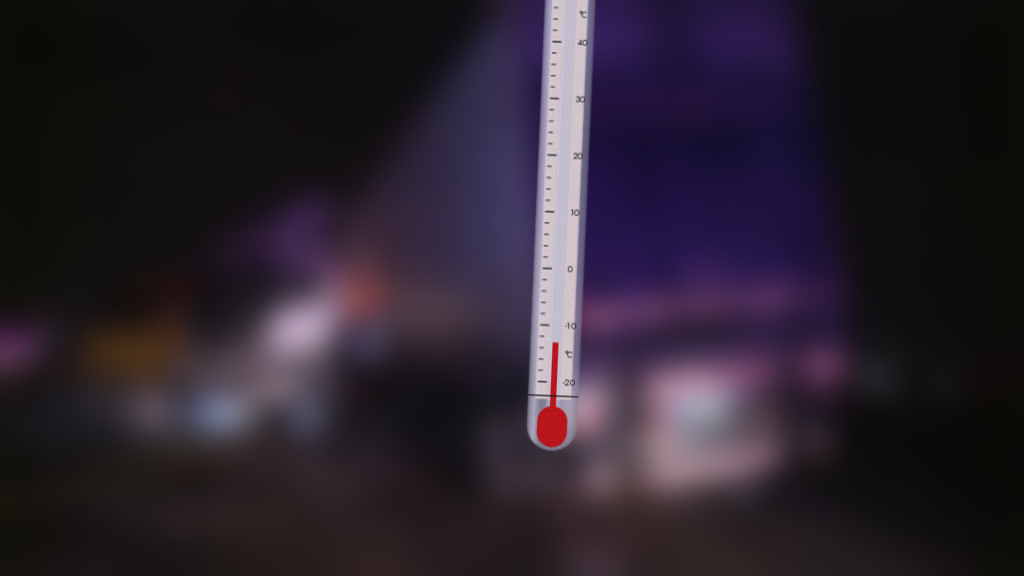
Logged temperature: -13 °C
